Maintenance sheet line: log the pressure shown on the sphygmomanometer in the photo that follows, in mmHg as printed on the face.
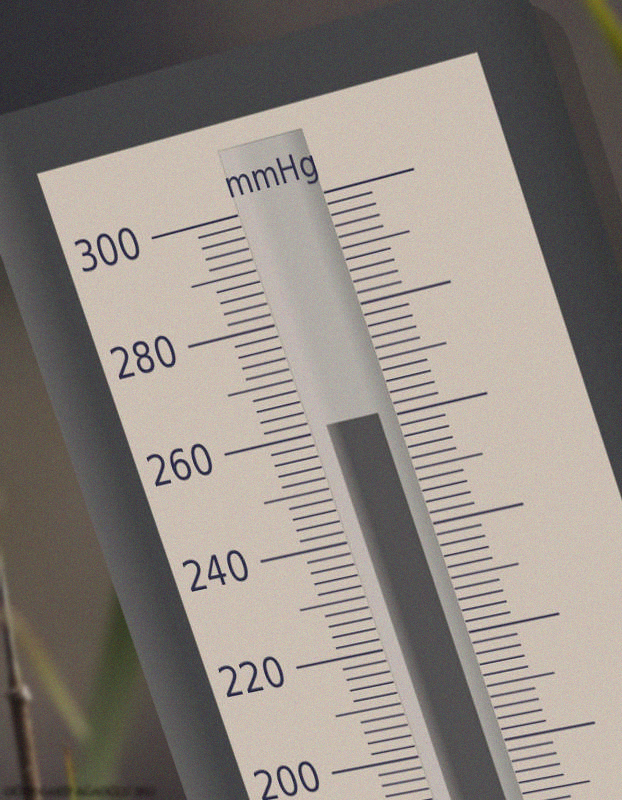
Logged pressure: 261 mmHg
